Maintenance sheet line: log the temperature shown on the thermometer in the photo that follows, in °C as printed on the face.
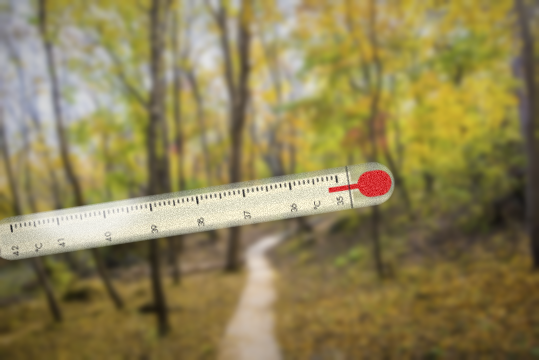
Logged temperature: 35.2 °C
